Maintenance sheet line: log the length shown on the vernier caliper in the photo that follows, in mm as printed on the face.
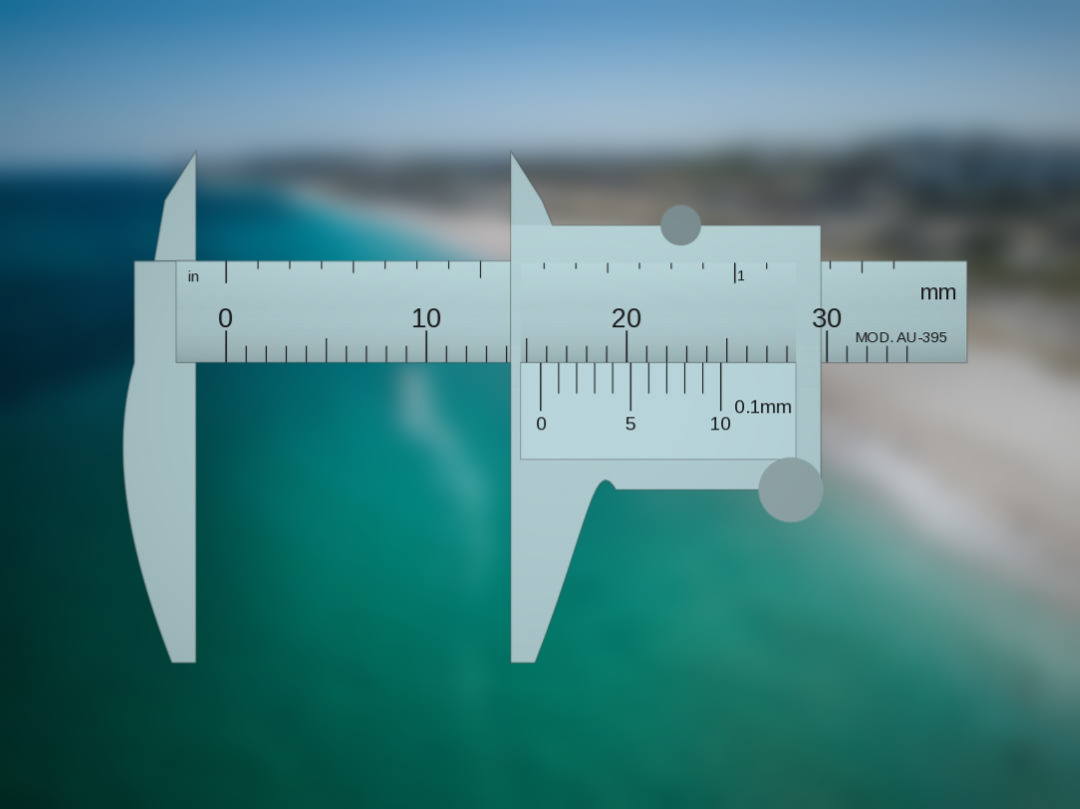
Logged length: 15.7 mm
